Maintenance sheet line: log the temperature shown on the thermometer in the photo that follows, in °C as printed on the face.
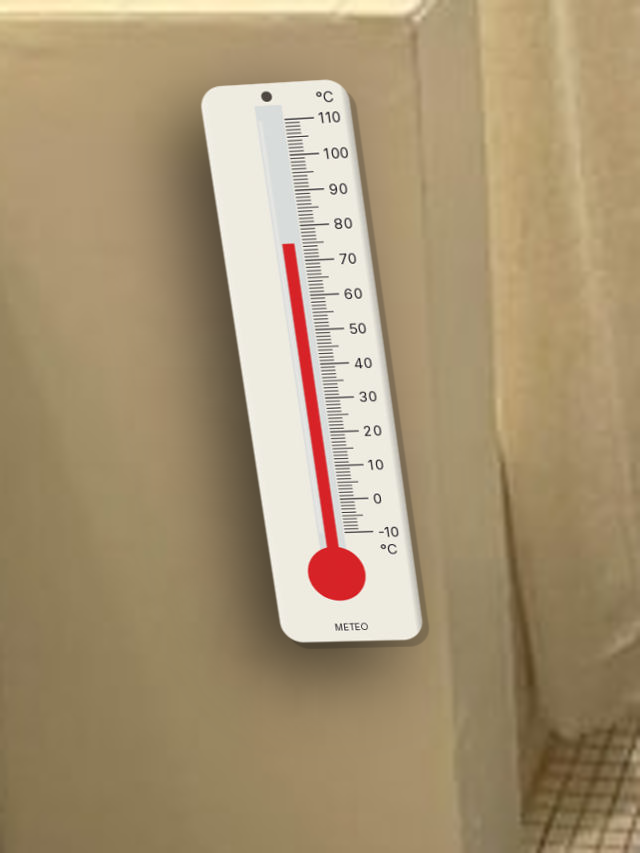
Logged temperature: 75 °C
